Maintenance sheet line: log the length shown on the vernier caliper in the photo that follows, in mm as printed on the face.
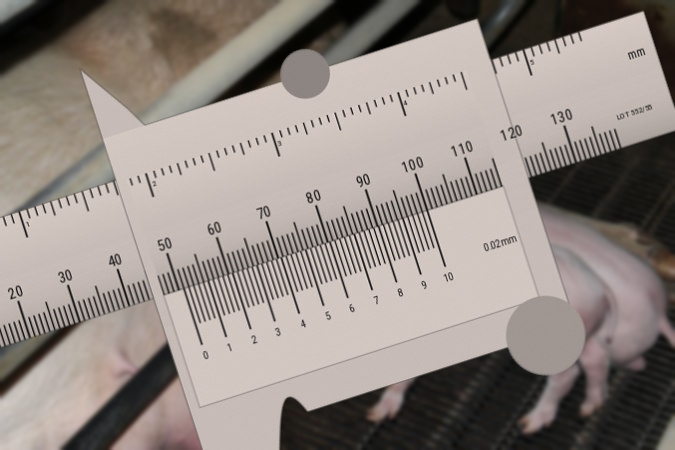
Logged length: 51.0 mm
